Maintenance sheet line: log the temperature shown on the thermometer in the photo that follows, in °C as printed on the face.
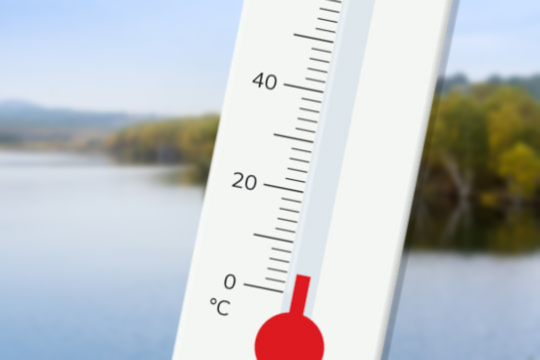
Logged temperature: 4 °C
